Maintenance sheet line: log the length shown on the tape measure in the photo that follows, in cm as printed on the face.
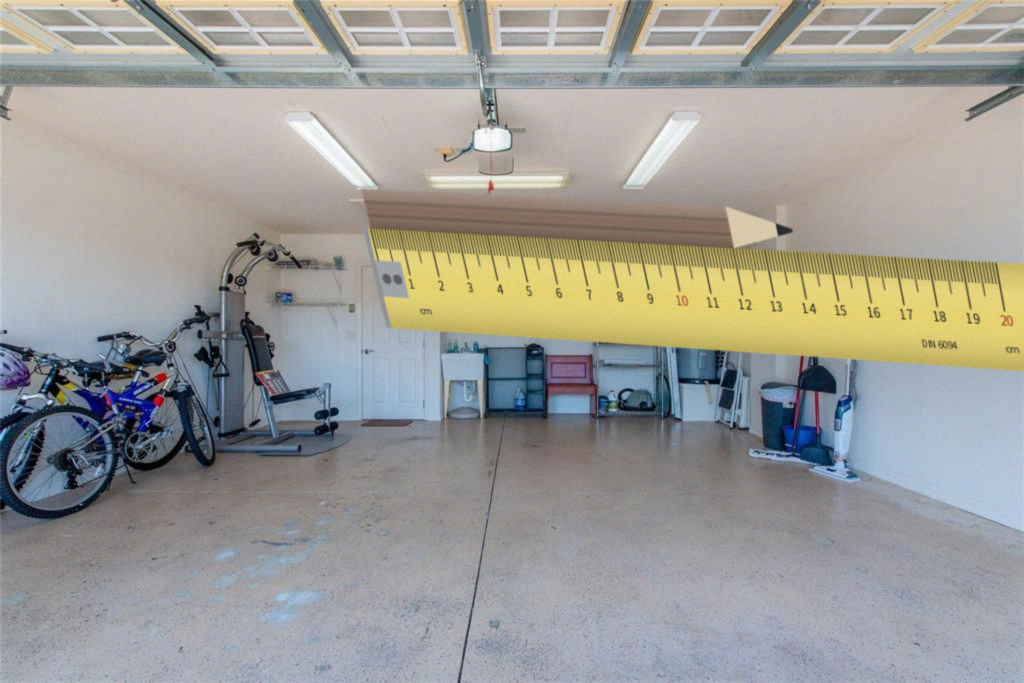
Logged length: 14 cm
